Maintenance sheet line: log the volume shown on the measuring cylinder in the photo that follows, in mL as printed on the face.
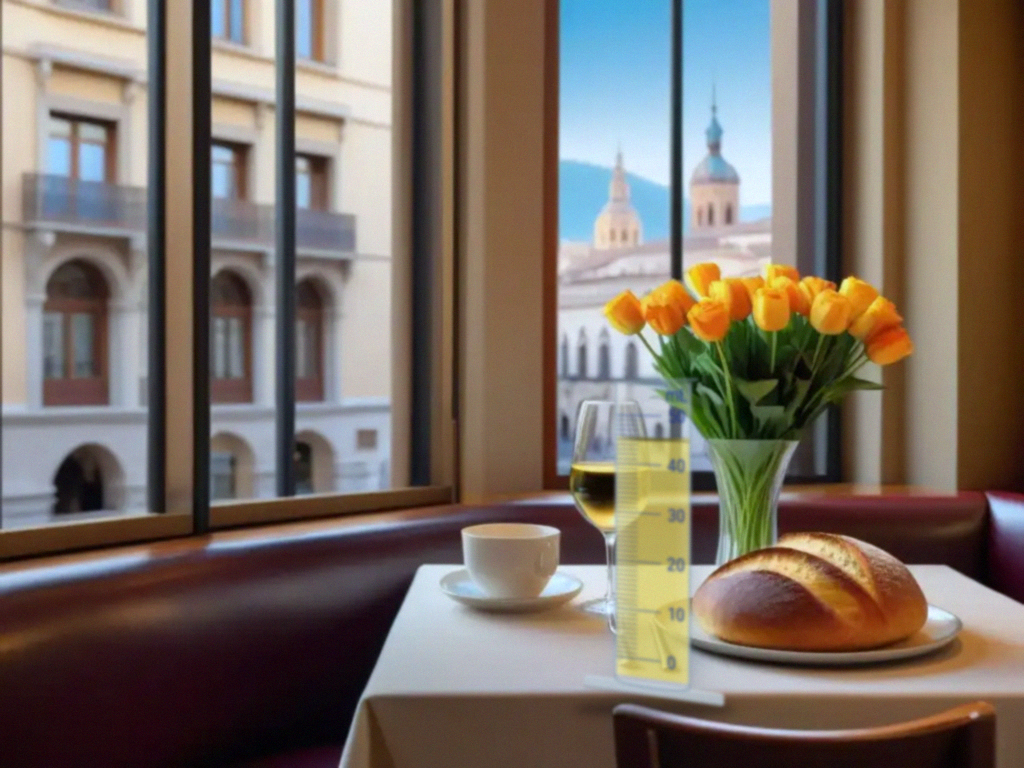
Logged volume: 45 mL
